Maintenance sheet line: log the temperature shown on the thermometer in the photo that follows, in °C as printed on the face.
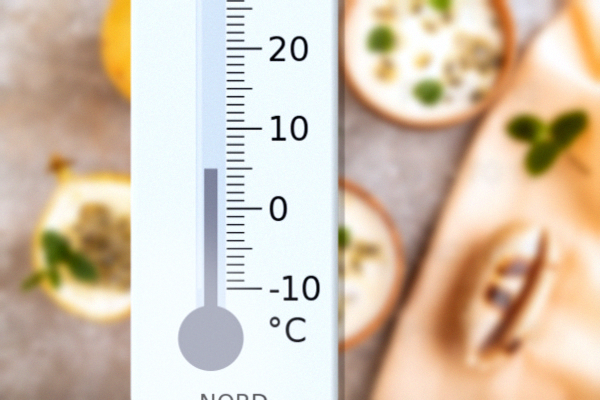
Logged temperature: 5 °C
